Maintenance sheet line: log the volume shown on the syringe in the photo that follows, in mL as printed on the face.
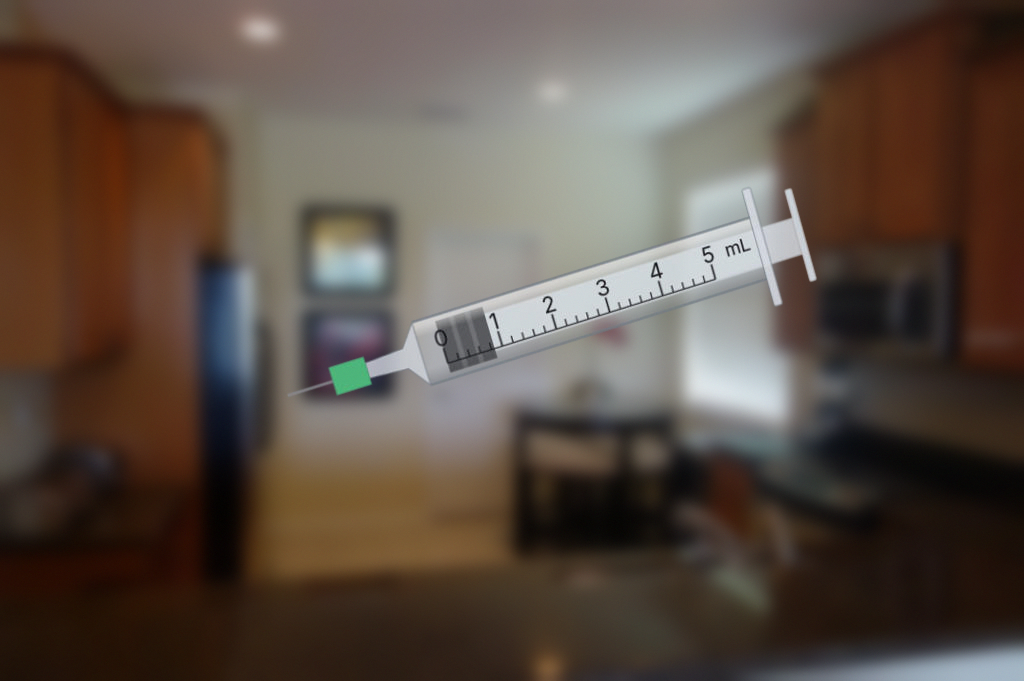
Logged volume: 0 mL
